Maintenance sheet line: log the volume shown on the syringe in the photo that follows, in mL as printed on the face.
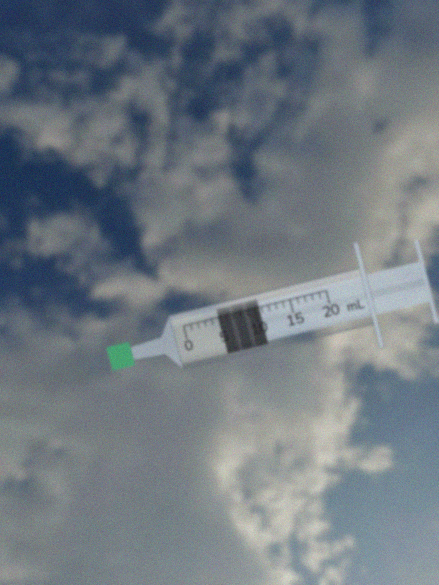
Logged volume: 5 mL
